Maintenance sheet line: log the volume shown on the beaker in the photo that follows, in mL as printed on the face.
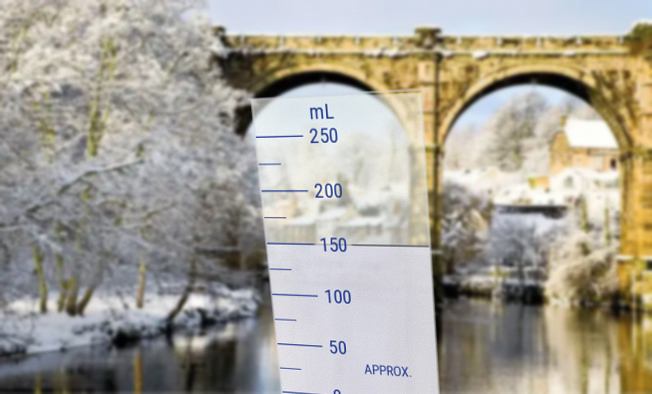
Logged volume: 150 mL
